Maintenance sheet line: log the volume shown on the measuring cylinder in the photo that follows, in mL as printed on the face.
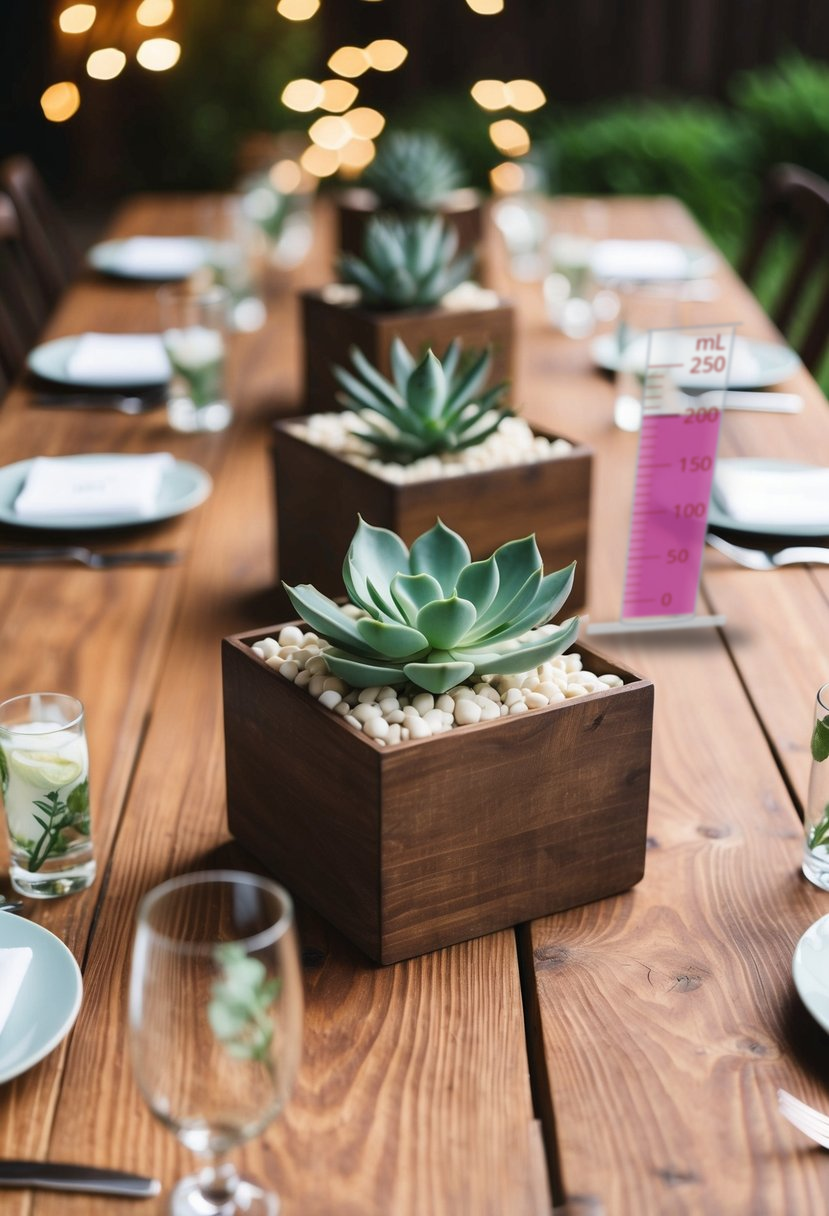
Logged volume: 200 mL
